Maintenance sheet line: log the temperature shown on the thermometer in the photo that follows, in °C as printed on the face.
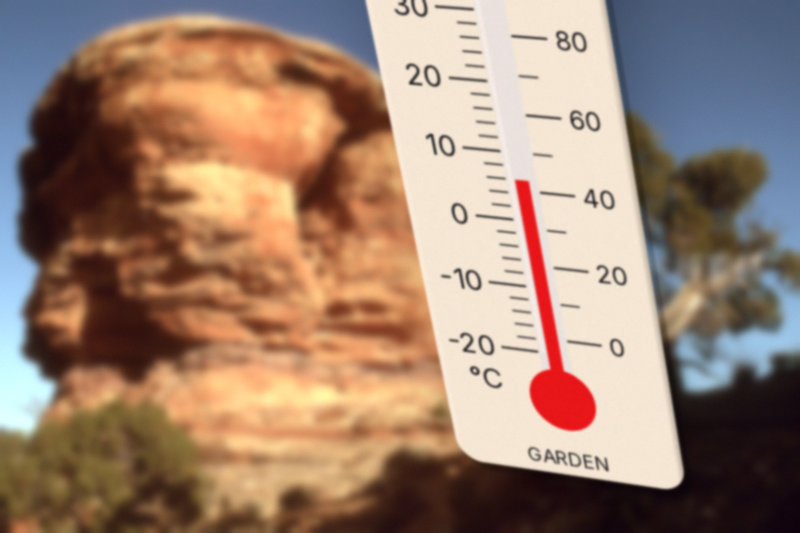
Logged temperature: 6 °C
